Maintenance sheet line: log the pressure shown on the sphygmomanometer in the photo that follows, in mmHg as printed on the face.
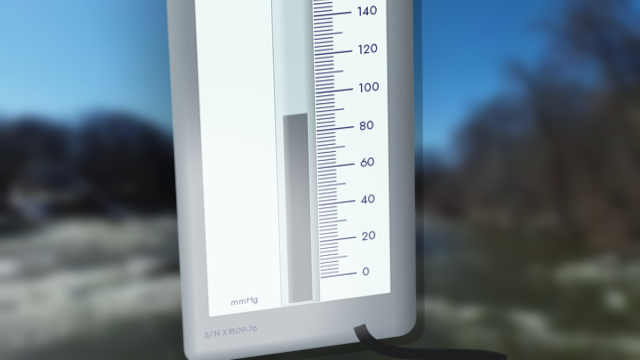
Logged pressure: 90 mmHg
